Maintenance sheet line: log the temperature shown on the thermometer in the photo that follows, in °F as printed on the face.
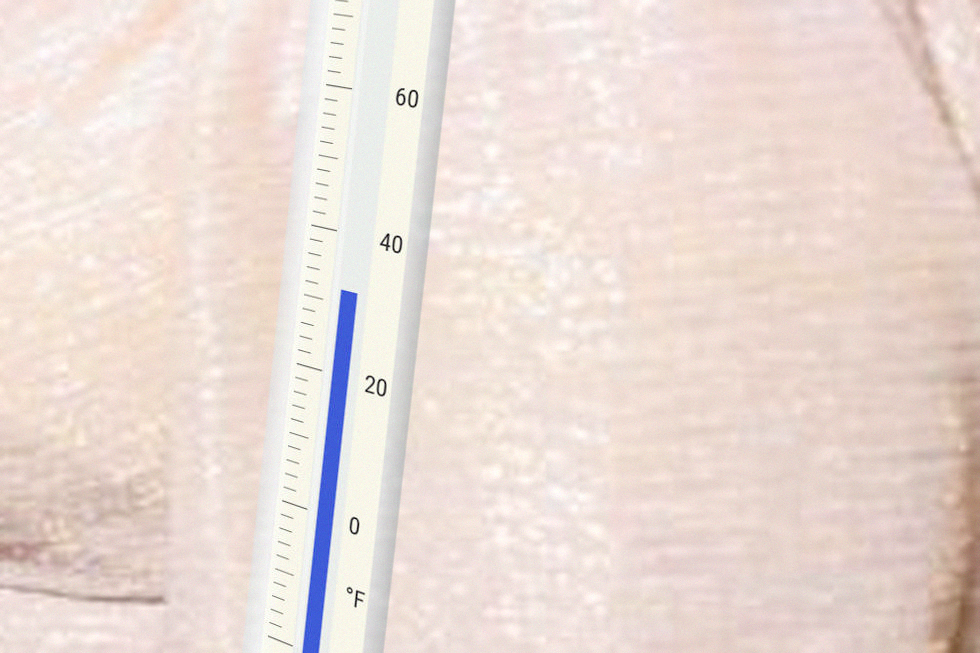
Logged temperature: 32 °F
